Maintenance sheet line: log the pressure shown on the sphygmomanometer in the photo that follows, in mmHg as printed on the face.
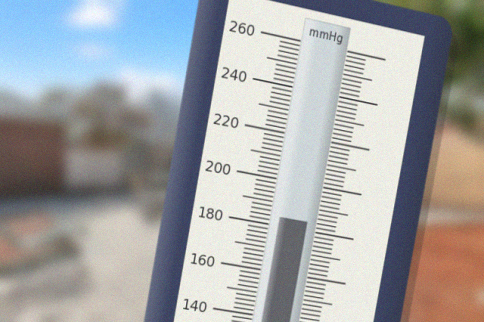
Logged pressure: 184 mmHg
